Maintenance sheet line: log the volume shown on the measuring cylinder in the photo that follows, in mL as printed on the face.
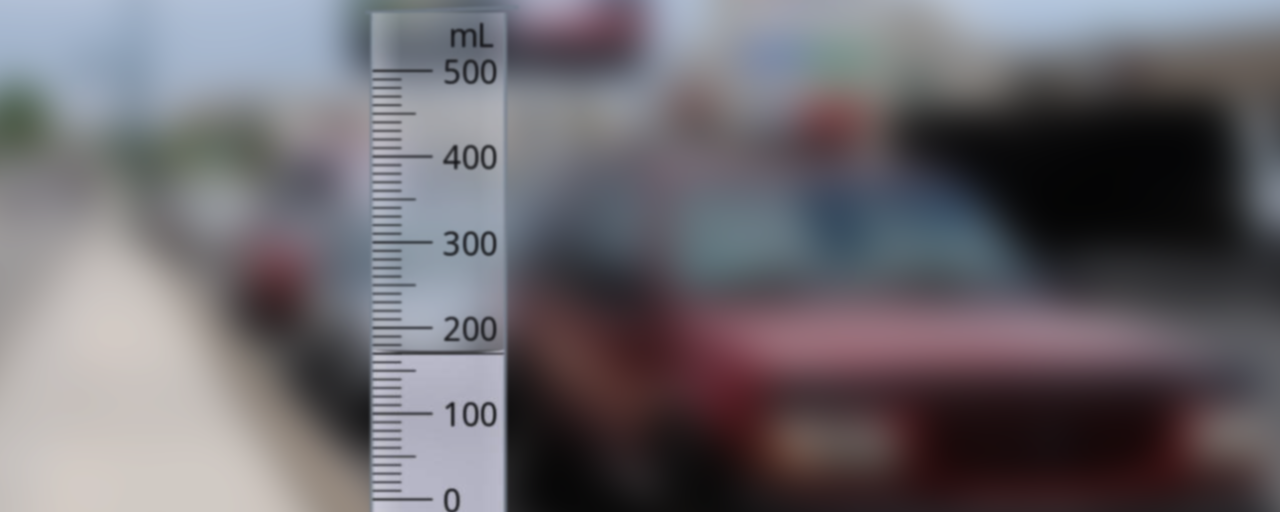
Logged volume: 170 mL
